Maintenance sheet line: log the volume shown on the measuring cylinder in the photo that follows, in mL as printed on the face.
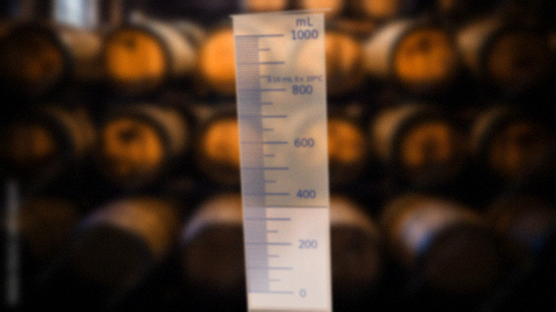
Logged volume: 350 mL
